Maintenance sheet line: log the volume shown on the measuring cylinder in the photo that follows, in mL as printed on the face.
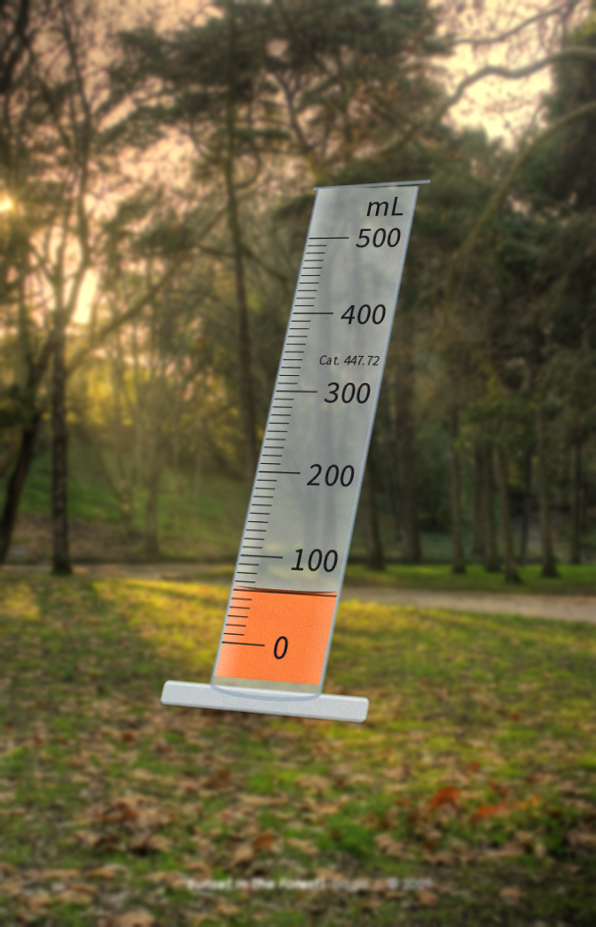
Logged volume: 60 mL
